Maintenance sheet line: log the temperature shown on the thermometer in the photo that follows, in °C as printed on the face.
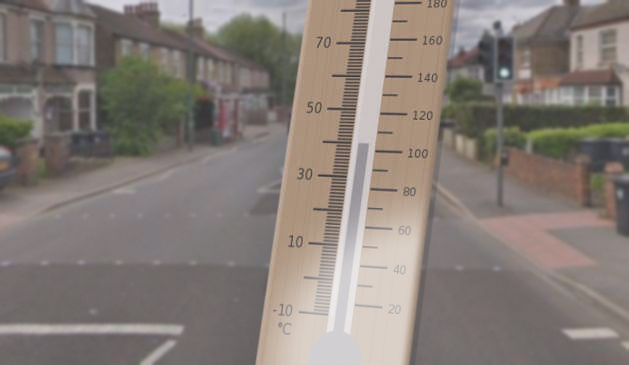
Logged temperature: 40 °C
